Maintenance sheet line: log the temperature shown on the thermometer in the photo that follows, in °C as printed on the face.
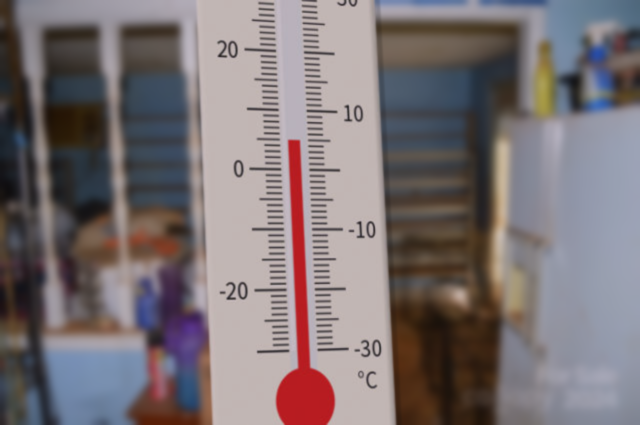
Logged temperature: 5 °C
